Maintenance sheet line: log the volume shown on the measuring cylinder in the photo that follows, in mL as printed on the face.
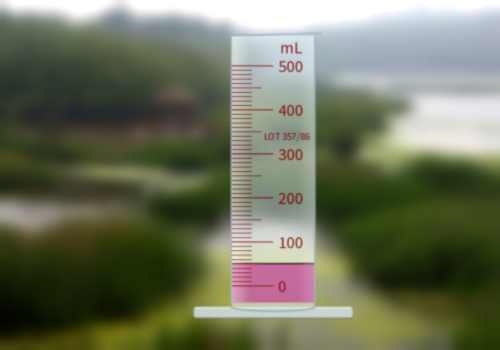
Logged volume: 50 mL
